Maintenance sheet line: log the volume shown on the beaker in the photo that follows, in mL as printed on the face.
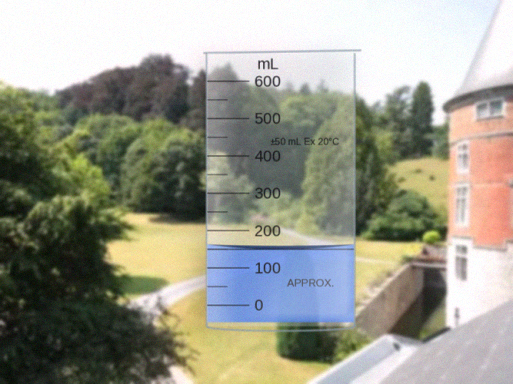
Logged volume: 150 mL
